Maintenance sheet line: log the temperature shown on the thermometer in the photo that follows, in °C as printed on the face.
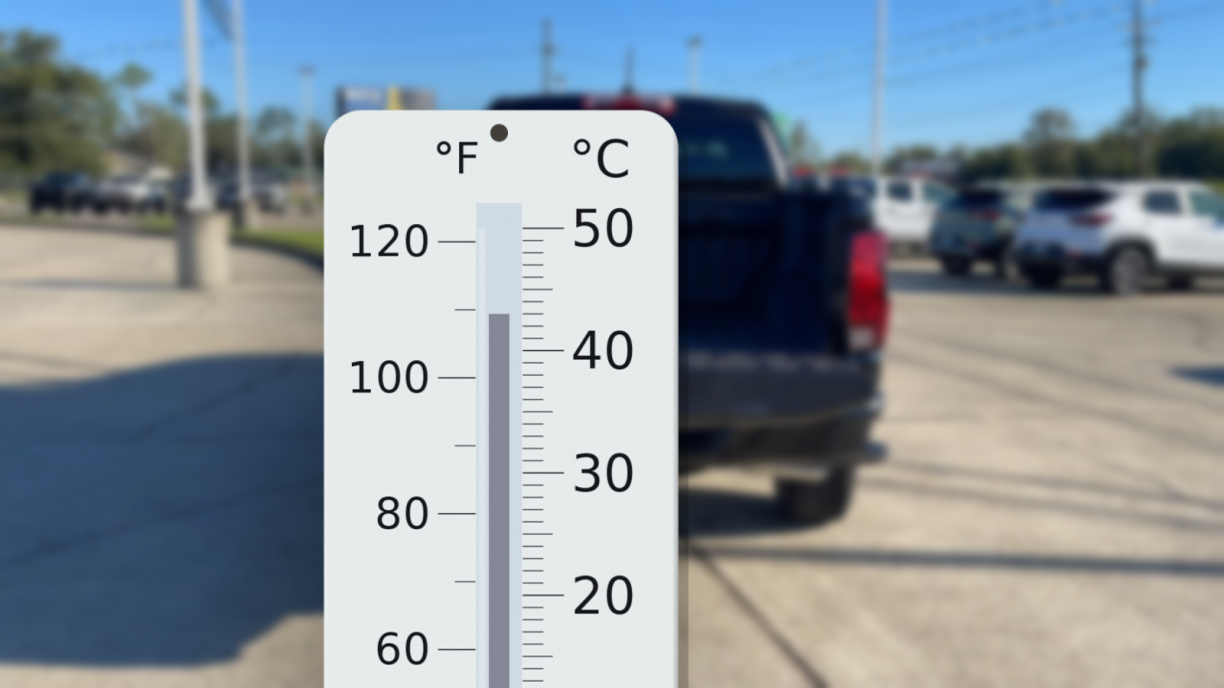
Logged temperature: 43 °C
